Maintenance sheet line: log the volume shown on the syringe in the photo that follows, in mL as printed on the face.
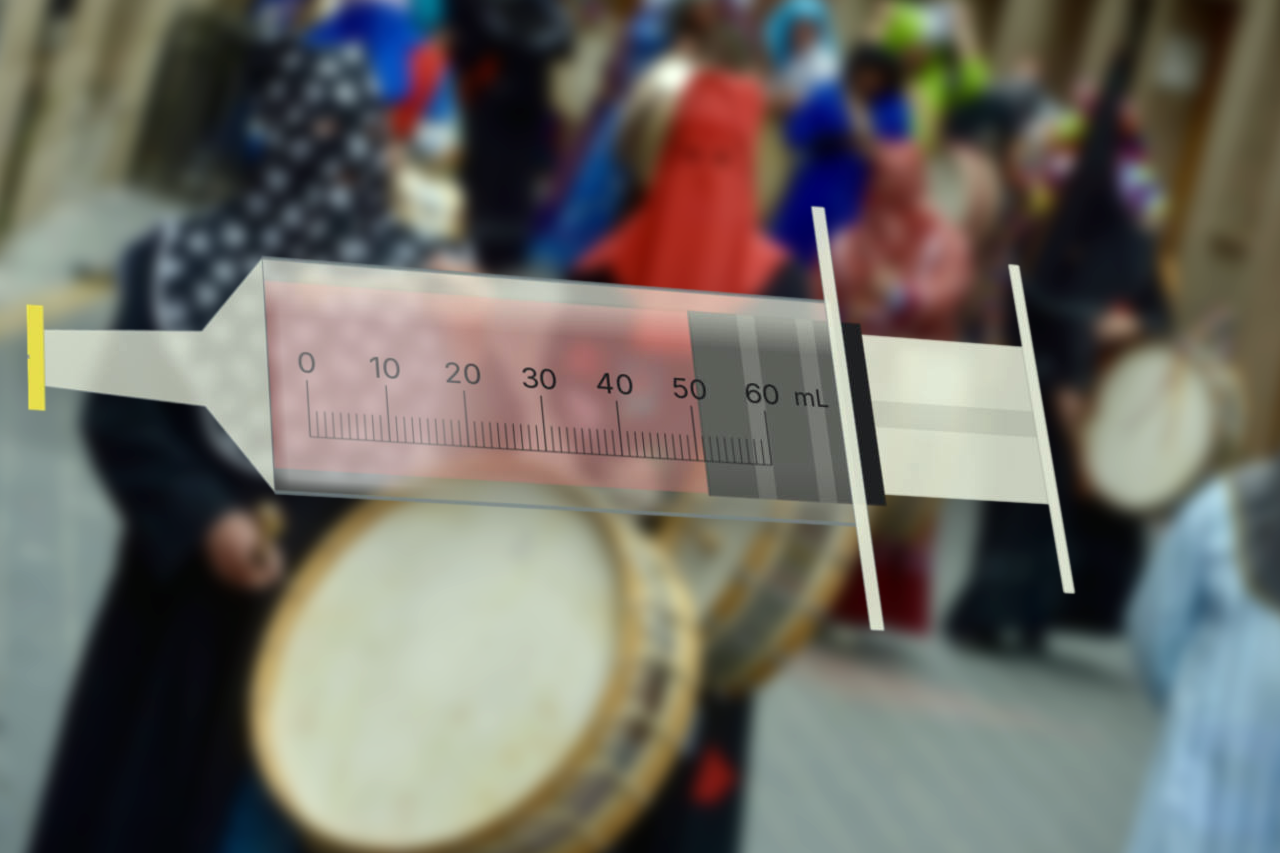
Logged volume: 51 mL
